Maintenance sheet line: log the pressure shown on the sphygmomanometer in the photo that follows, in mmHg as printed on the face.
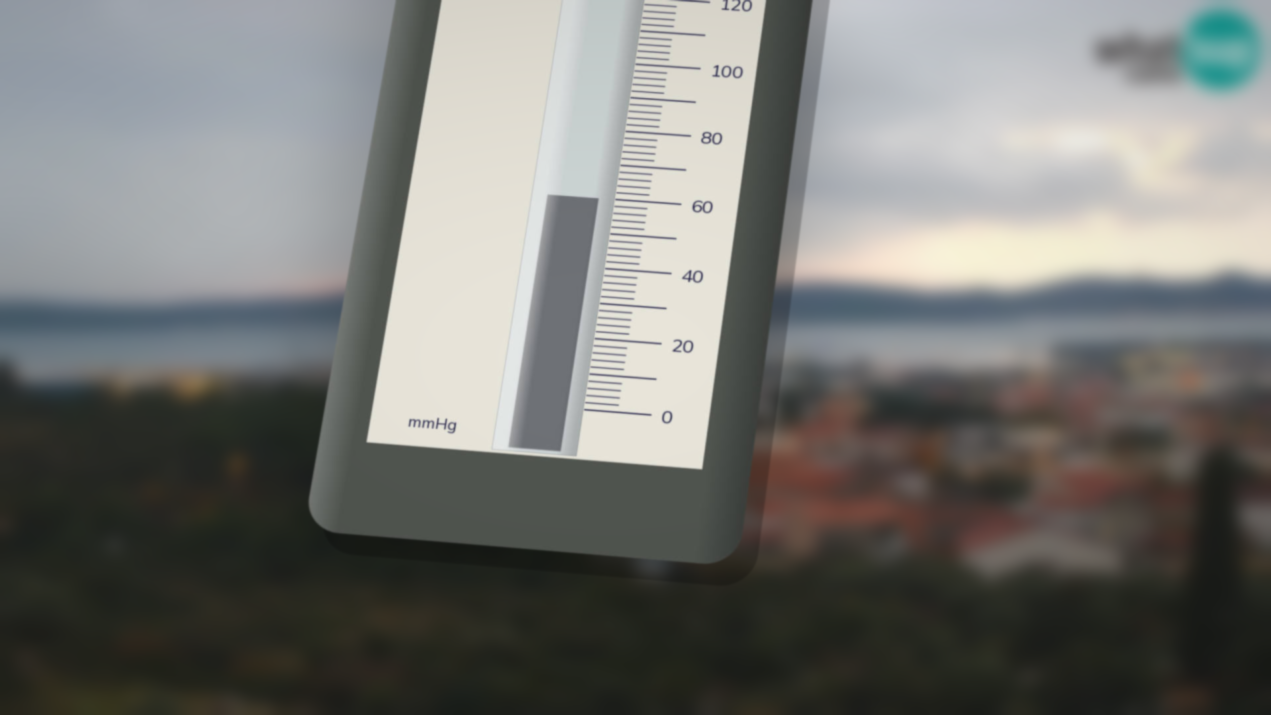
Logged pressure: 60 mmHg
